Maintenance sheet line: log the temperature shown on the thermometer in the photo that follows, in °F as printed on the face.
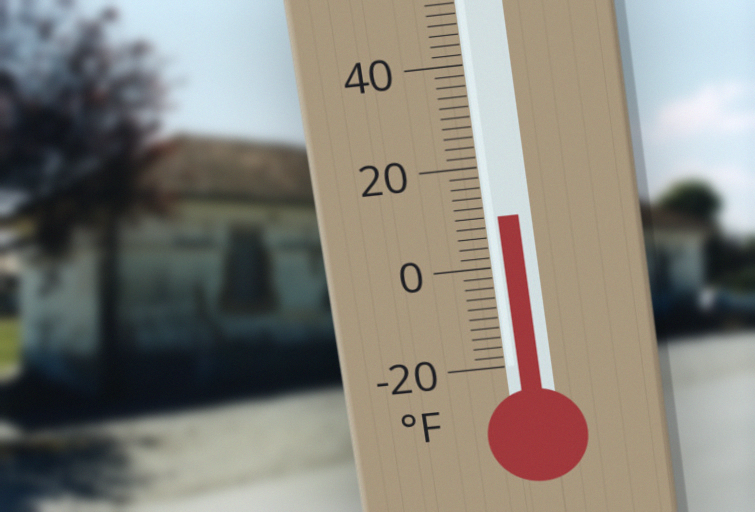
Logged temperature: 10 °F
